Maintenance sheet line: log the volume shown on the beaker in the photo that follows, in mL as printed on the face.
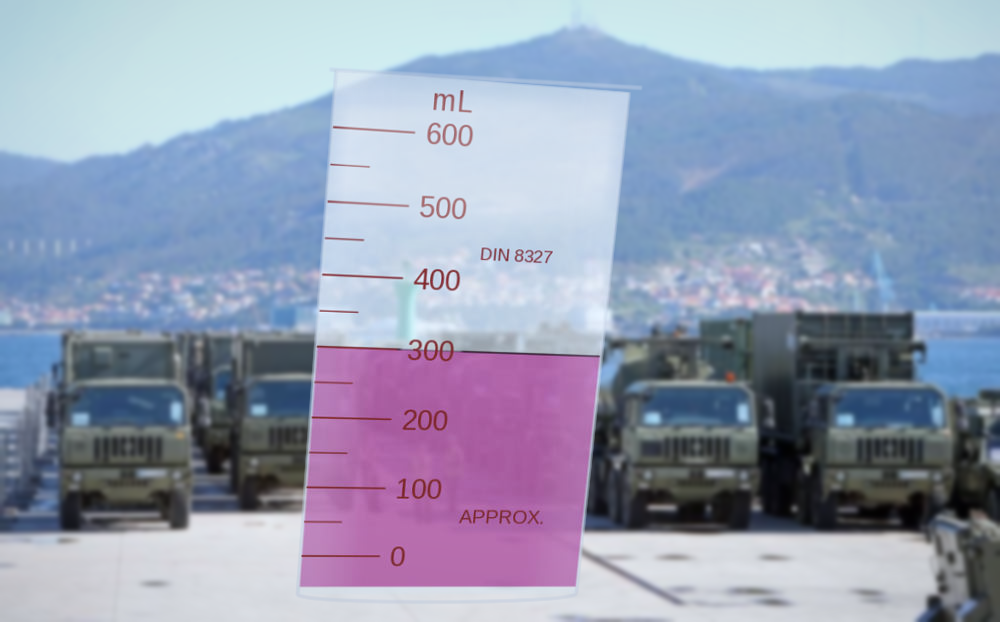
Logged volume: 300 mL
